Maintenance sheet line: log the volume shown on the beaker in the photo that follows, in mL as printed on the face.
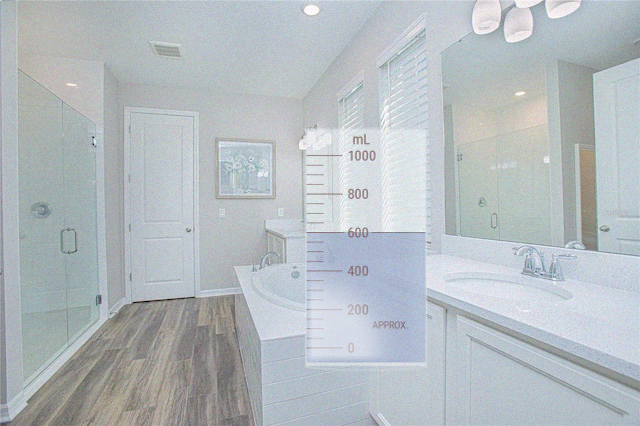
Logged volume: 600 mL
